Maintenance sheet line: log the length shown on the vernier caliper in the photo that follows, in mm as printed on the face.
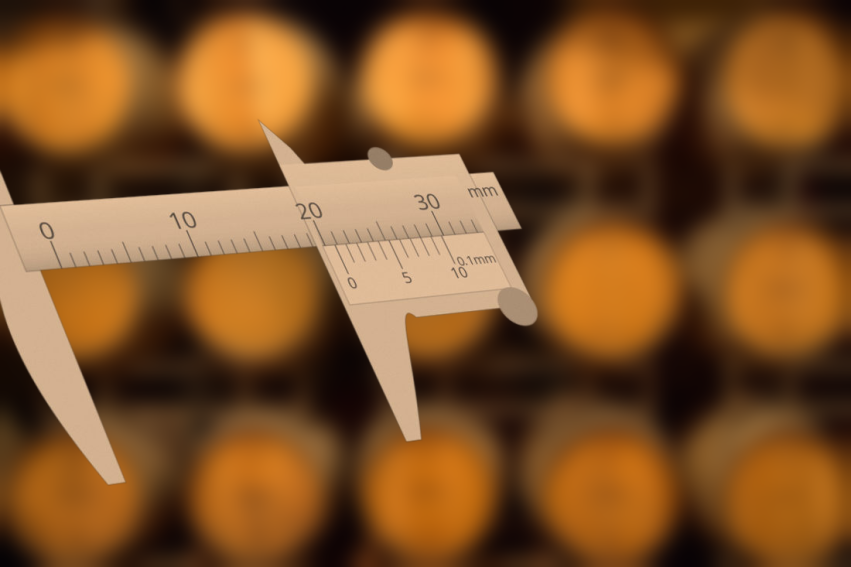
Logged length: 20.8 mm
